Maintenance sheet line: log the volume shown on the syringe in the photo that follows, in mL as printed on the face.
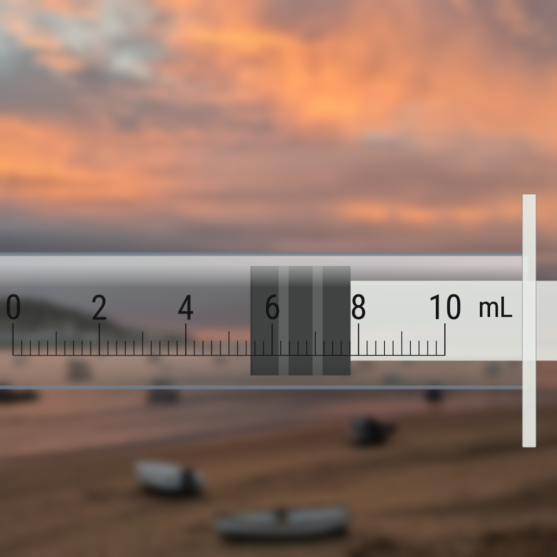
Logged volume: 5.5 mL
